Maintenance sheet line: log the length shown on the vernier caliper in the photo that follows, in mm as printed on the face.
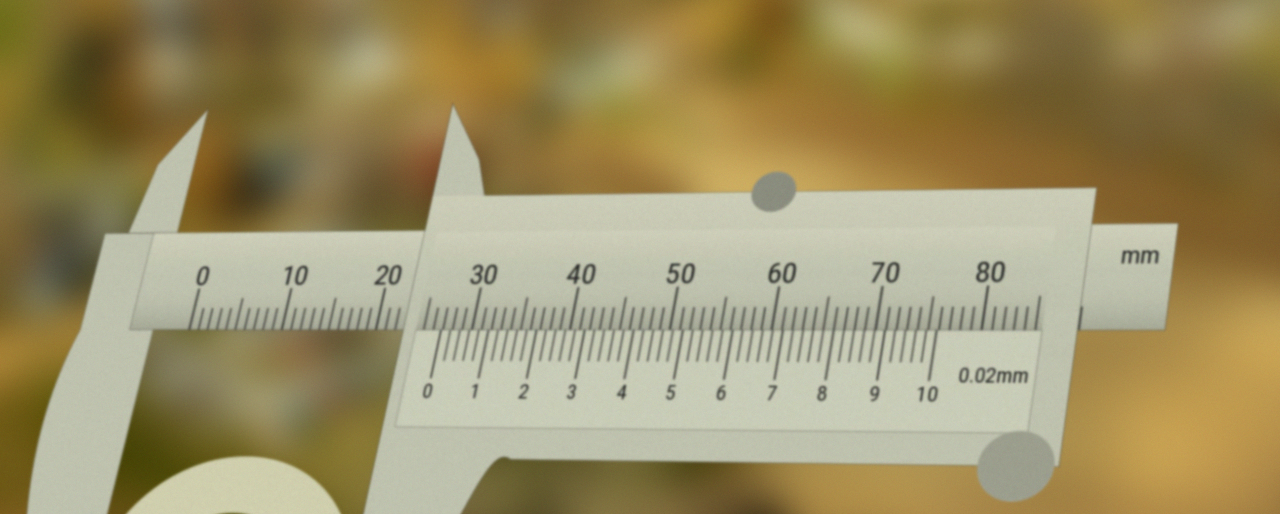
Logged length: 26.8 mm
